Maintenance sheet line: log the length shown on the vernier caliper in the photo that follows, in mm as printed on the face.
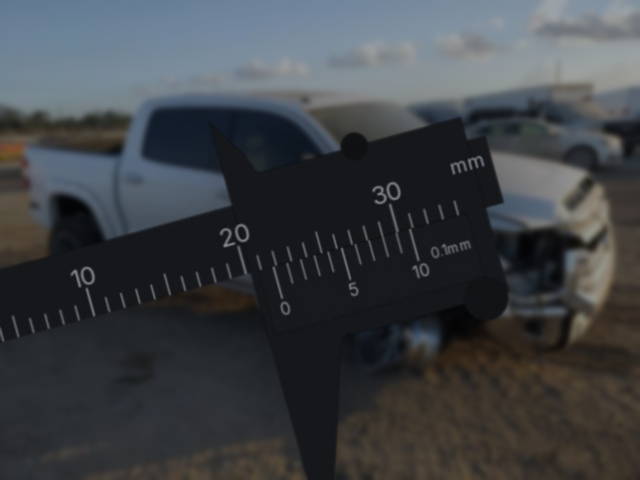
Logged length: 21.8 mm
